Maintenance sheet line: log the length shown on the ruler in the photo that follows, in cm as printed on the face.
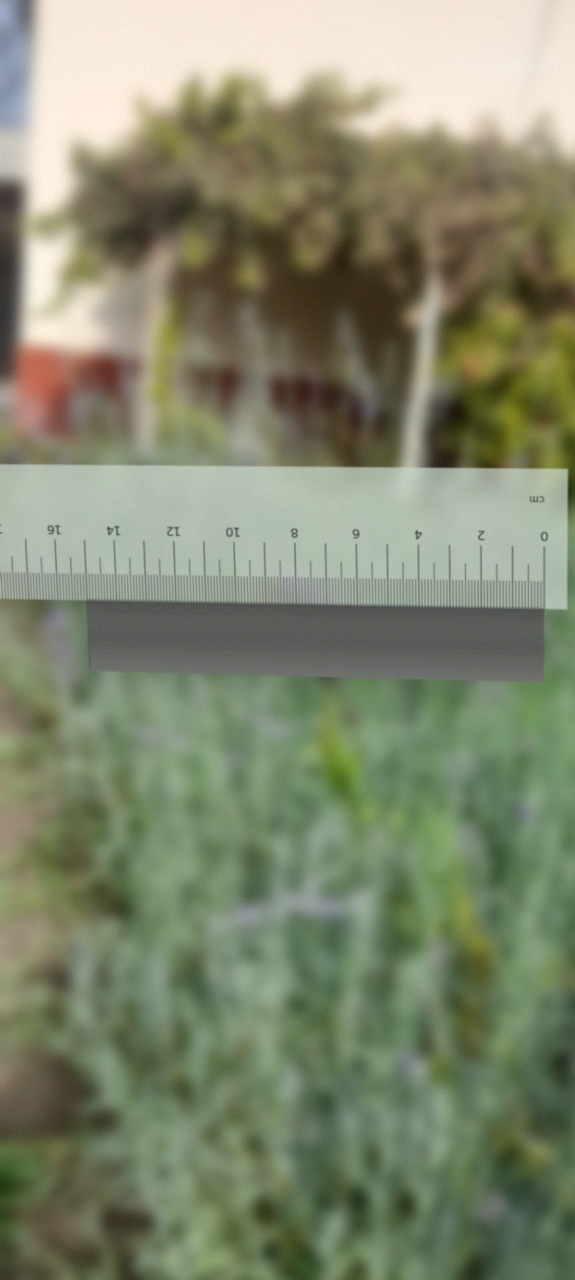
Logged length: 15 cm
